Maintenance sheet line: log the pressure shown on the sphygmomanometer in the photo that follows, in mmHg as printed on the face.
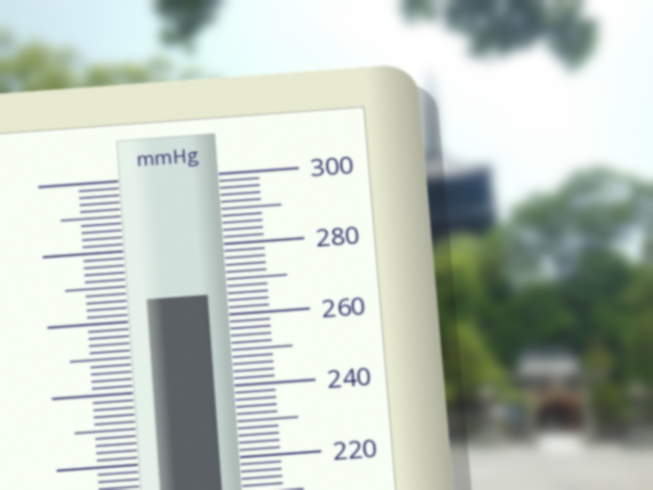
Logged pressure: 266 mmHg
